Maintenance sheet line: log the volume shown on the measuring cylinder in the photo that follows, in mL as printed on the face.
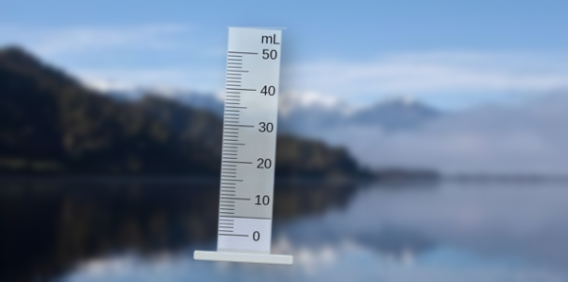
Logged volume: 5 mL
